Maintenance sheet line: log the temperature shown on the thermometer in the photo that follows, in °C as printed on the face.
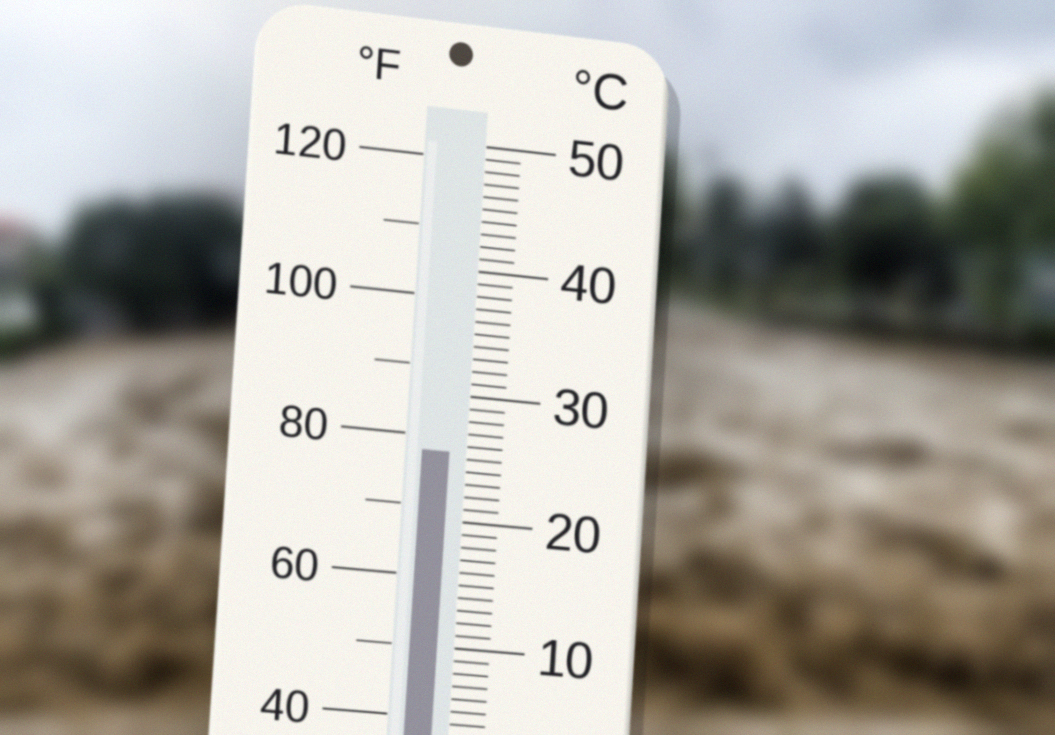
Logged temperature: 25.5 °C
